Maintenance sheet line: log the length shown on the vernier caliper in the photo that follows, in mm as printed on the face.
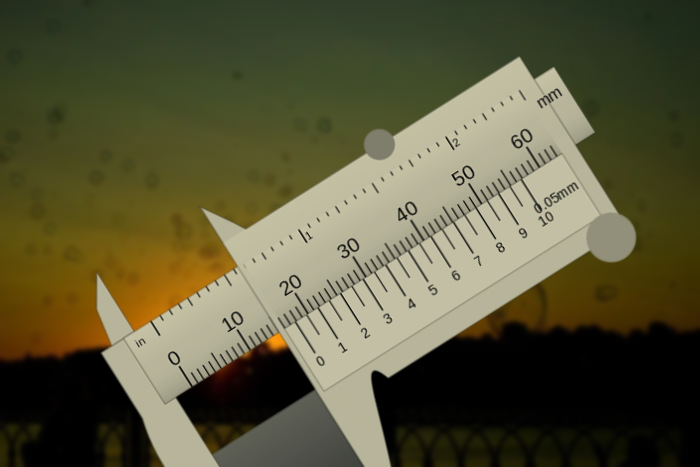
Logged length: 17.8 mm
